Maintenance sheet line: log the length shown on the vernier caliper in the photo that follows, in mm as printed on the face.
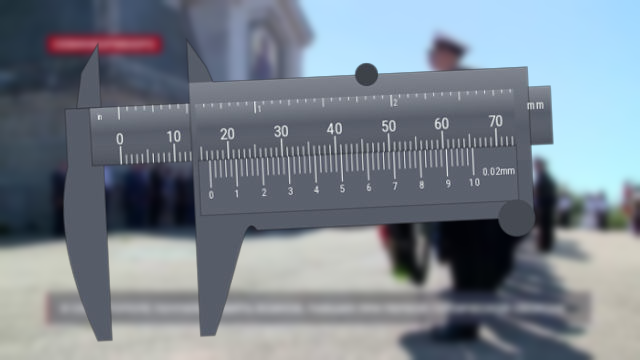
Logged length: 16.5 mm
